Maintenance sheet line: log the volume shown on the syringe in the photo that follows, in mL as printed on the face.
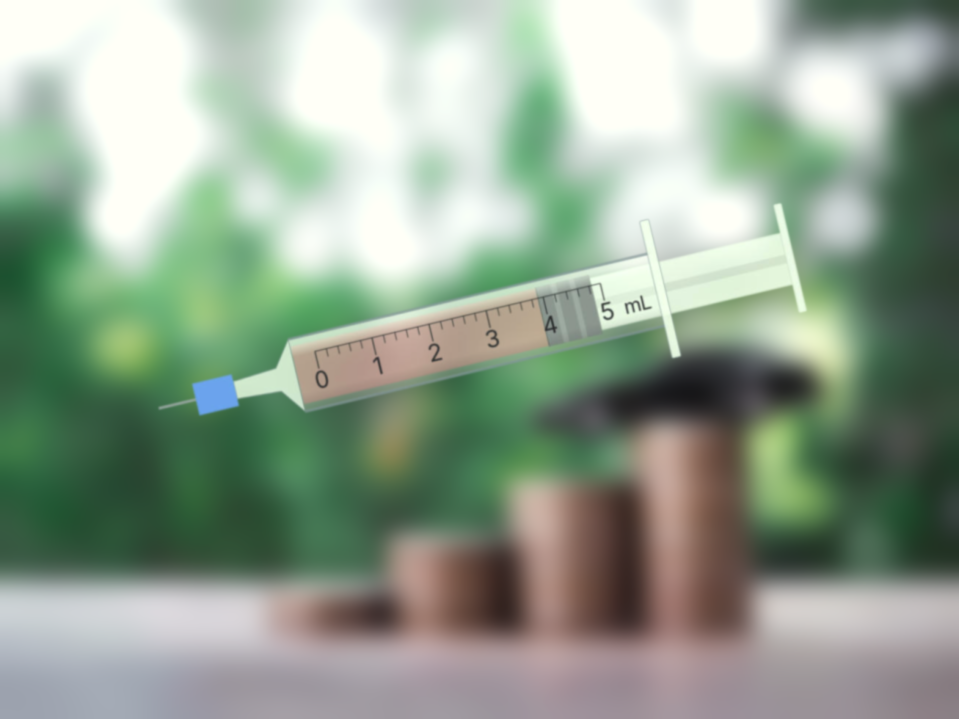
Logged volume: 3.9 mL
